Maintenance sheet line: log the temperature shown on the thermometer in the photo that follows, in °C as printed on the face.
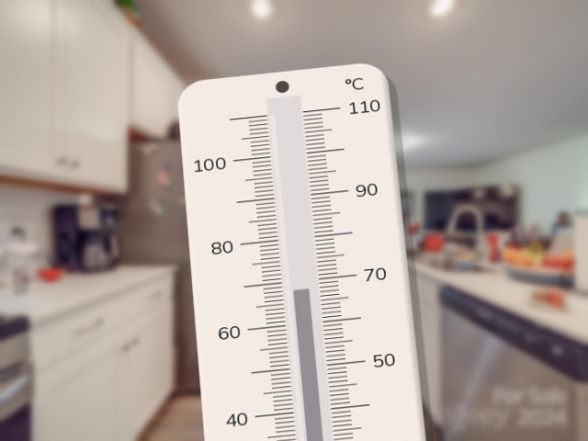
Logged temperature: 68 °C
